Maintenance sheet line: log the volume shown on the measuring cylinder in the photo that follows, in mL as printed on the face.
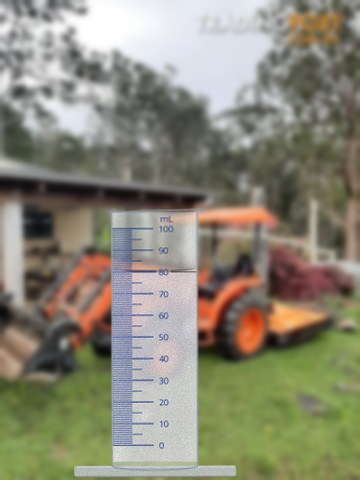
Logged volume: 80 mL
